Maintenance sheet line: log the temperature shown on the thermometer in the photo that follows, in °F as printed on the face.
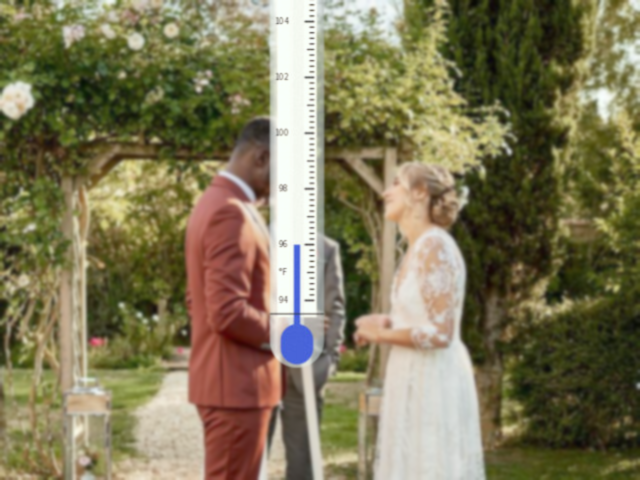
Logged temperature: 96 °F
